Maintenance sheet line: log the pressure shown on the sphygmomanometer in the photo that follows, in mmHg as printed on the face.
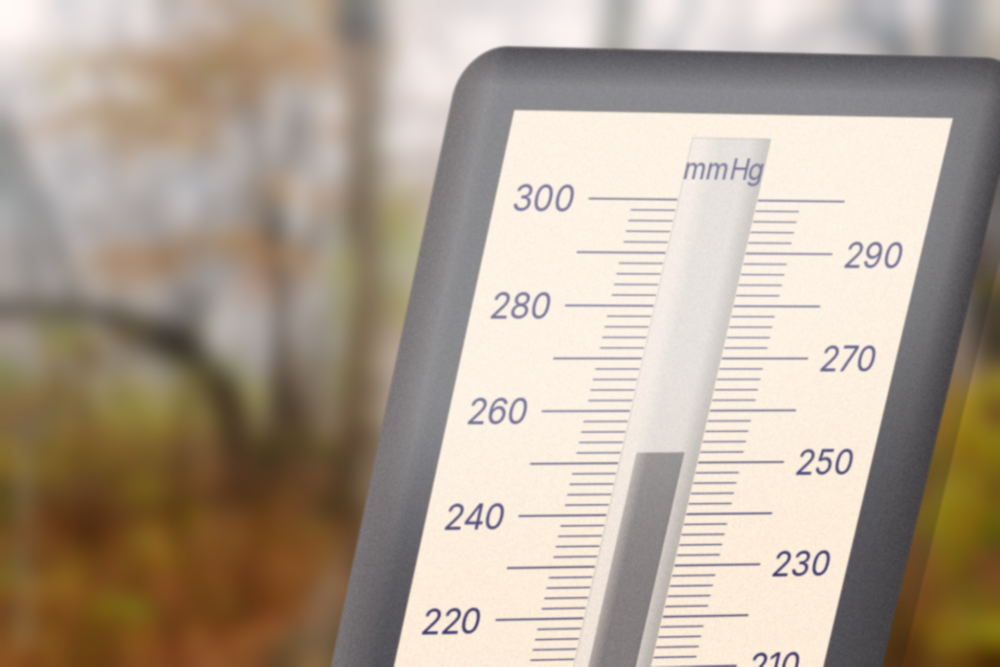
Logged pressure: 252 mmHg
